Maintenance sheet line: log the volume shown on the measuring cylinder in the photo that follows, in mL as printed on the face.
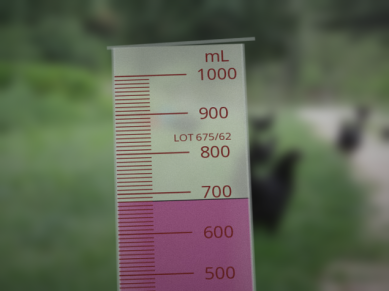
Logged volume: 680 mL
